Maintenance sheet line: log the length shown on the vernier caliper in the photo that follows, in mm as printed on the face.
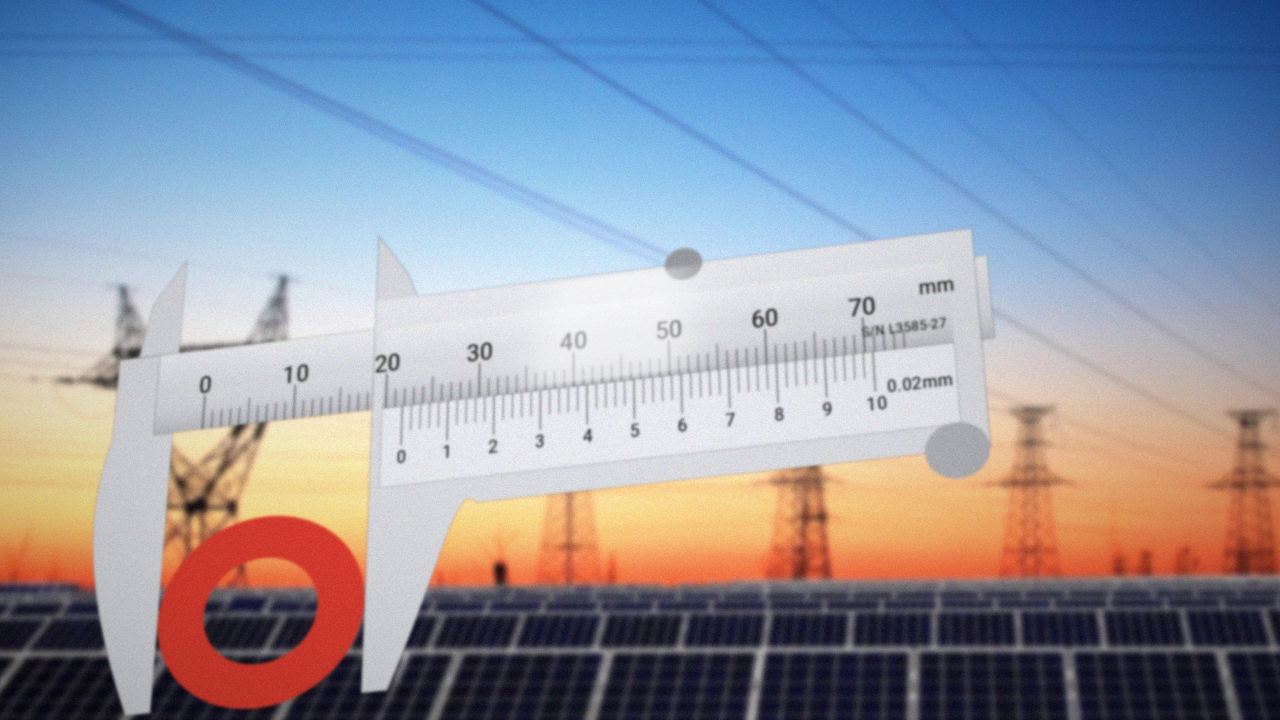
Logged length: 21.8 mm
